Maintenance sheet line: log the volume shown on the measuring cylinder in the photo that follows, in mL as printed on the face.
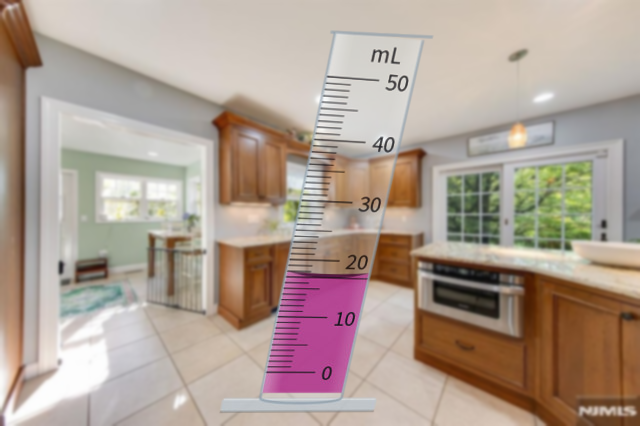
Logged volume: 17 mL
